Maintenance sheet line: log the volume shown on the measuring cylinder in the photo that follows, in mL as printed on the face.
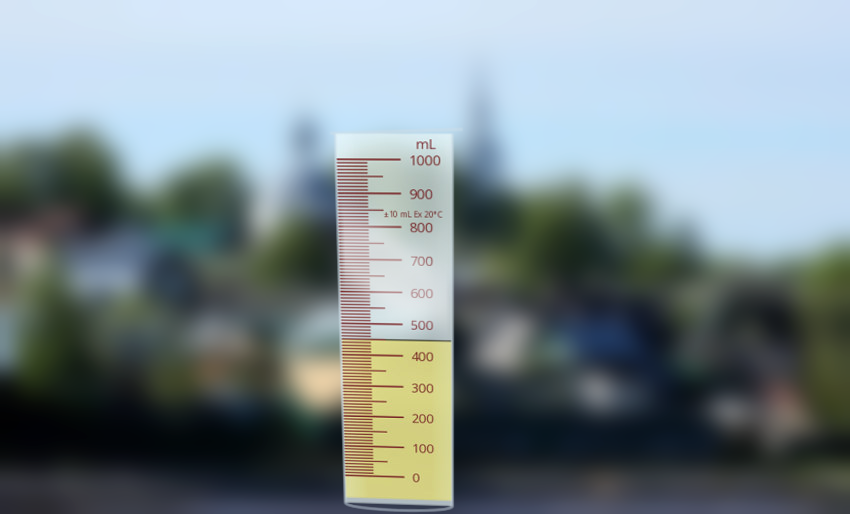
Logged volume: 450 mL
